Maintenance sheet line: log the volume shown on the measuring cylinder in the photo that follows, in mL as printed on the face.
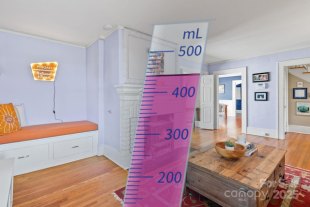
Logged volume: 440 mL
